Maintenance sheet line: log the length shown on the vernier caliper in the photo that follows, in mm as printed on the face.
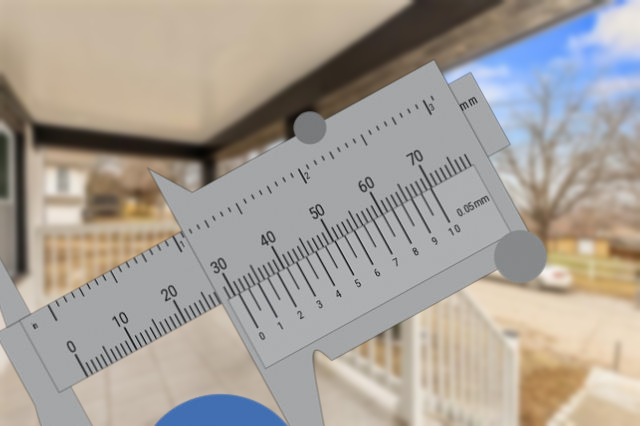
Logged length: 30.8 mm
